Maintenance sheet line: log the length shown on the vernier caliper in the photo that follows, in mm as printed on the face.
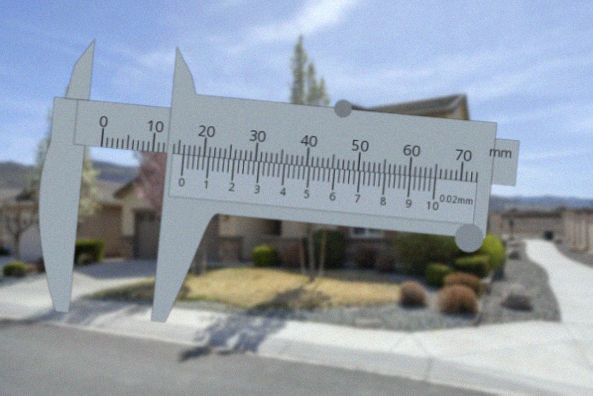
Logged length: 16.0 mm
